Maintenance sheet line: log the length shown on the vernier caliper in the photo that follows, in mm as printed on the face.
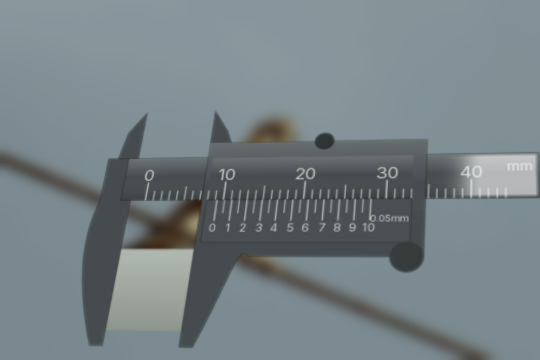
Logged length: 9.2 mm
